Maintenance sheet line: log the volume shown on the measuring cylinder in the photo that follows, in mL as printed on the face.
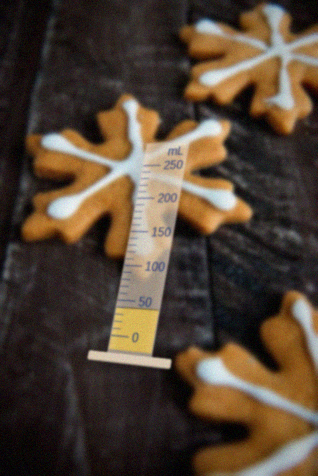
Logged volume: 40 mL
